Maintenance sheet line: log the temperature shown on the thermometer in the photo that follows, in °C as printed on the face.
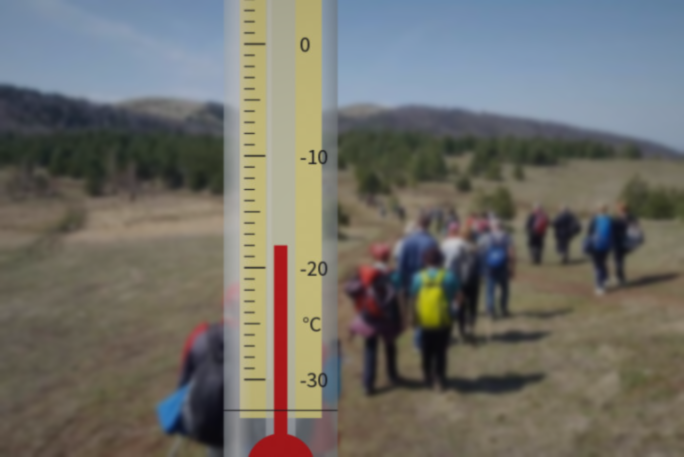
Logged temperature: -18 °C
